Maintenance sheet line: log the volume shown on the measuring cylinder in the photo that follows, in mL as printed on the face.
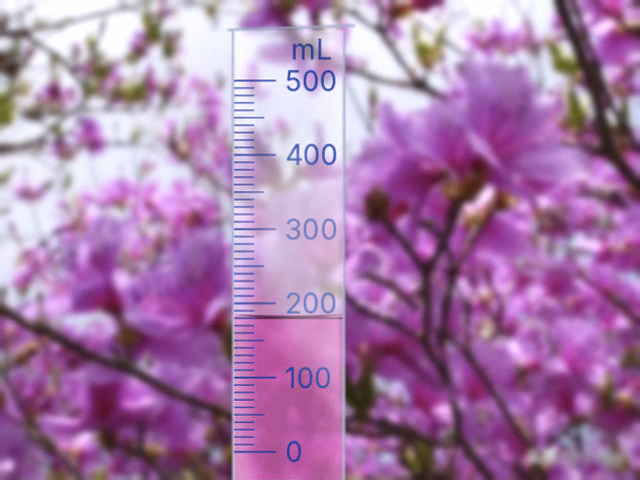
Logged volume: 180 mL
